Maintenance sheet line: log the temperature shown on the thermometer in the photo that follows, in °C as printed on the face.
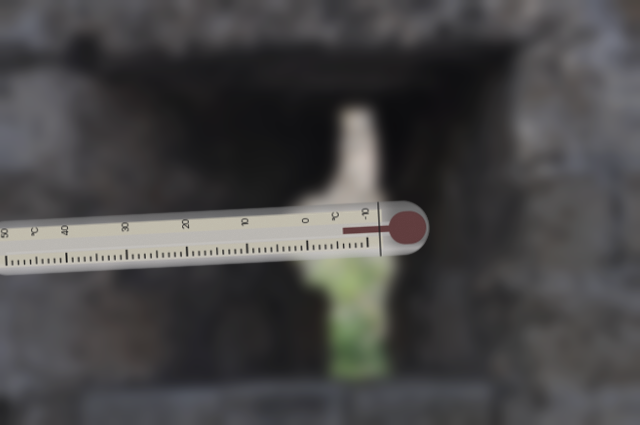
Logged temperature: -6 °C
